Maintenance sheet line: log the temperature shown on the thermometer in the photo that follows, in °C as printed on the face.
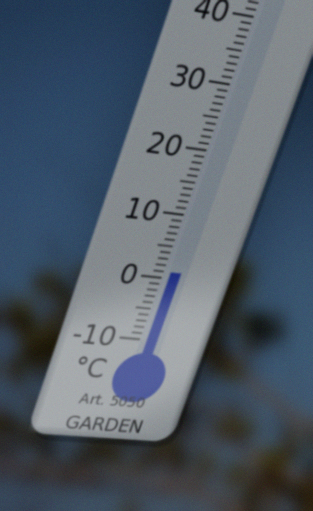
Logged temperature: 1 °C
